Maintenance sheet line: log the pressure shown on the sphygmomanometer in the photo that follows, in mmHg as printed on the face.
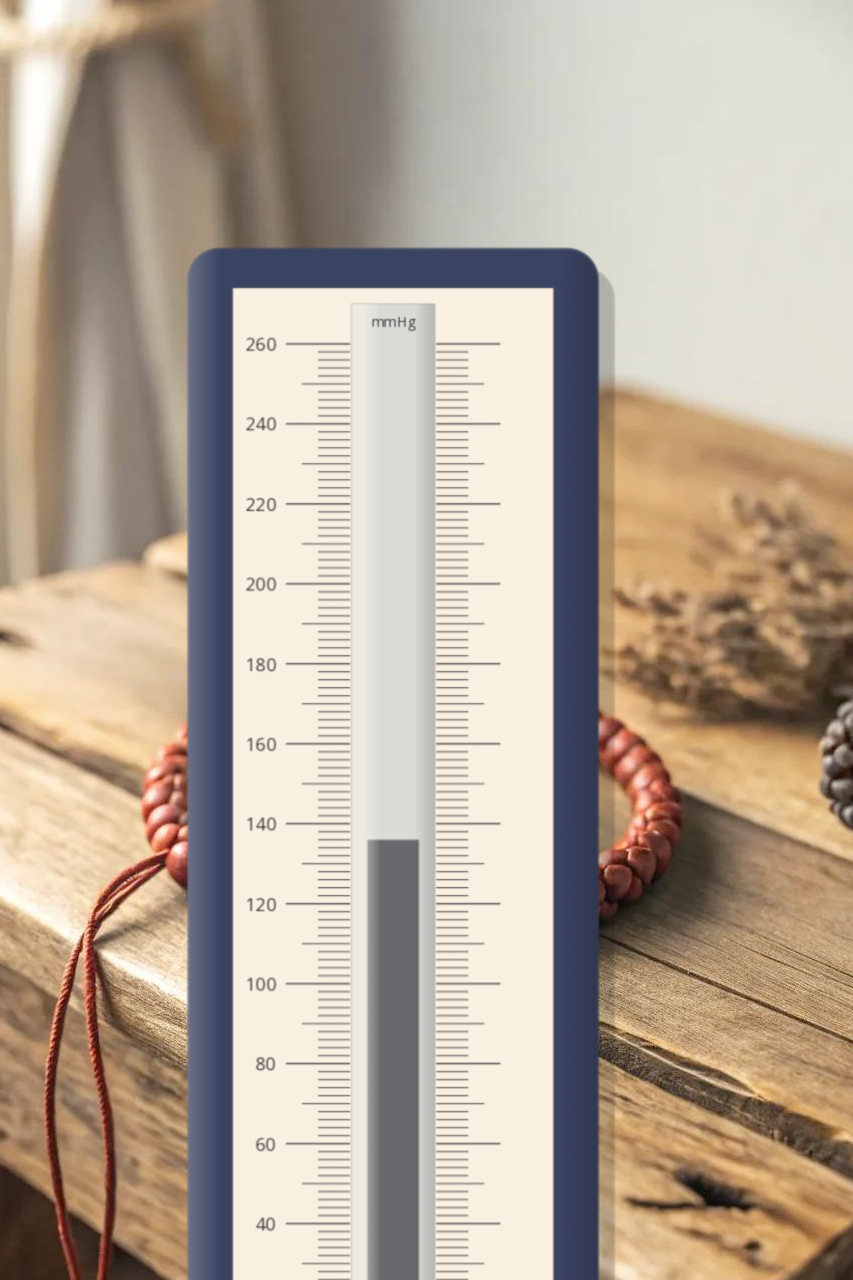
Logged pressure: 136 mmHg
